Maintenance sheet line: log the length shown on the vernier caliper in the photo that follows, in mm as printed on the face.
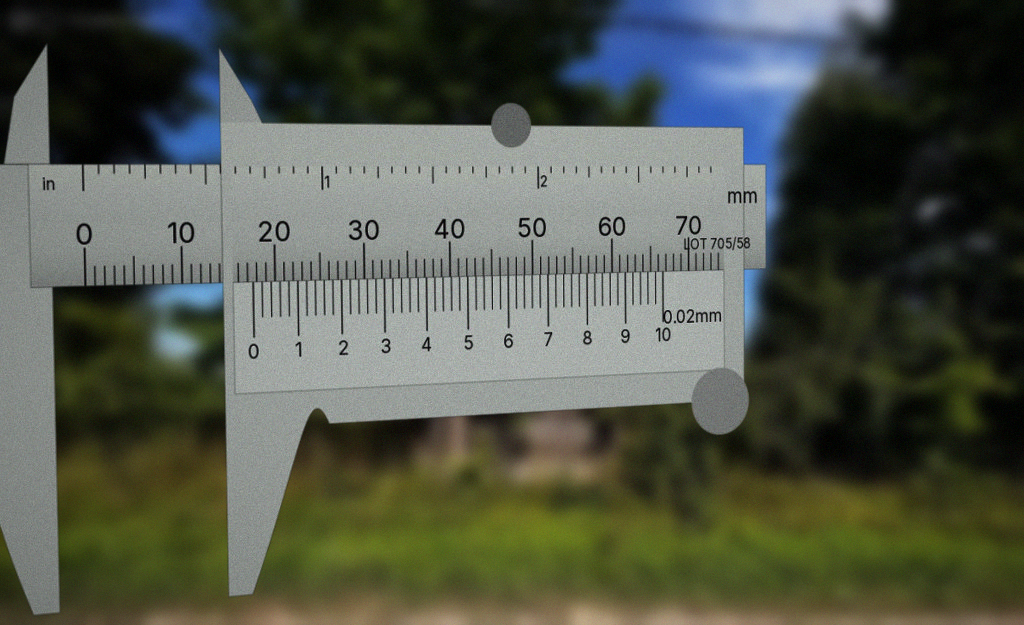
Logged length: 17.6 mm
